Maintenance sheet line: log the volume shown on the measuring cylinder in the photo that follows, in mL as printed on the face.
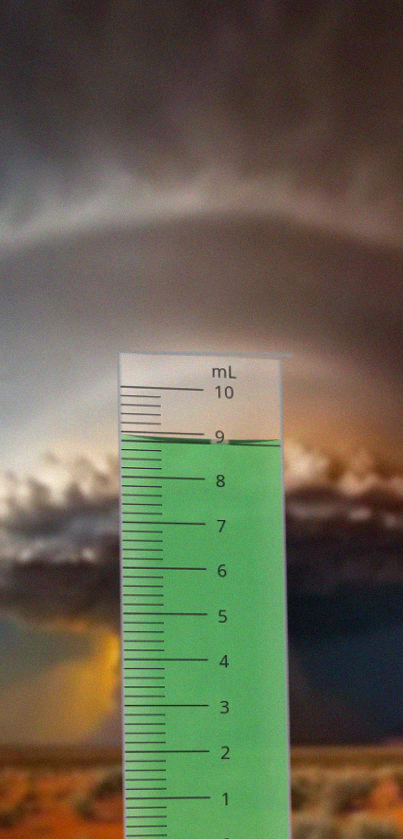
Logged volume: 8.8 mL
